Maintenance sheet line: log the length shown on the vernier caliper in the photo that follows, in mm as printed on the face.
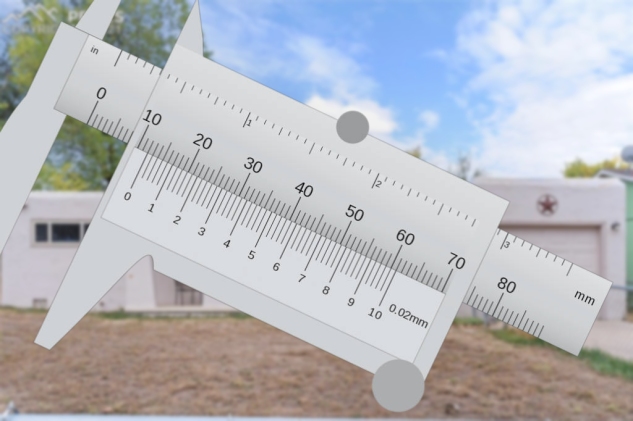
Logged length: 12.0 mm
